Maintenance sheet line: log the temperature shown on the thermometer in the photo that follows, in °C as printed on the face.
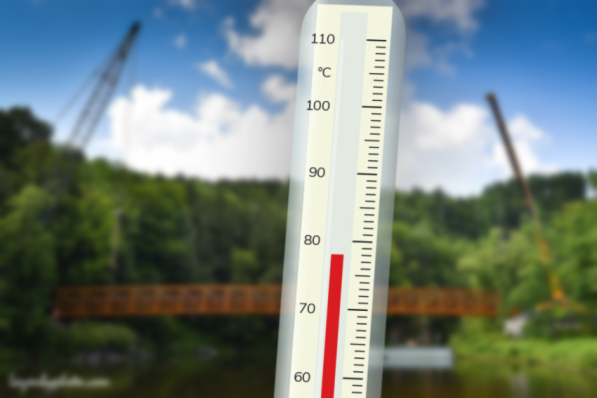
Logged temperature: 78 °C
